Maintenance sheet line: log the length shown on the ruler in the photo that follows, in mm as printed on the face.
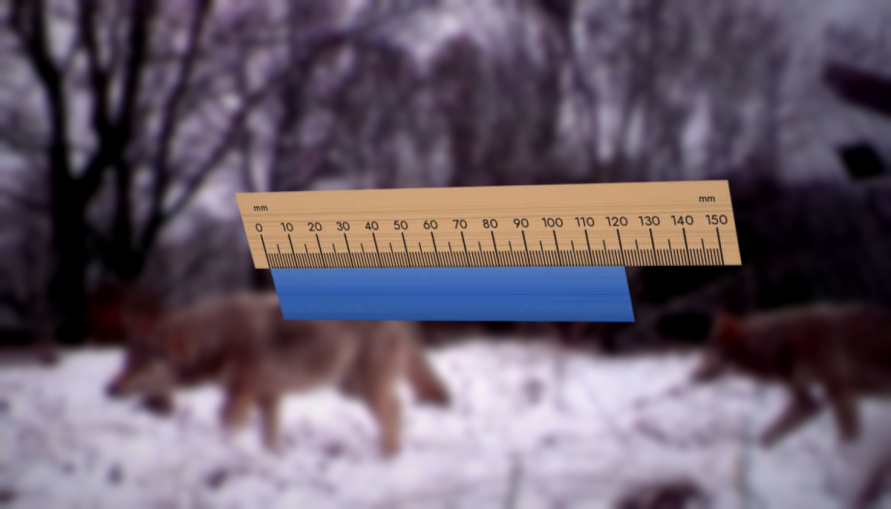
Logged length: 120 mm
